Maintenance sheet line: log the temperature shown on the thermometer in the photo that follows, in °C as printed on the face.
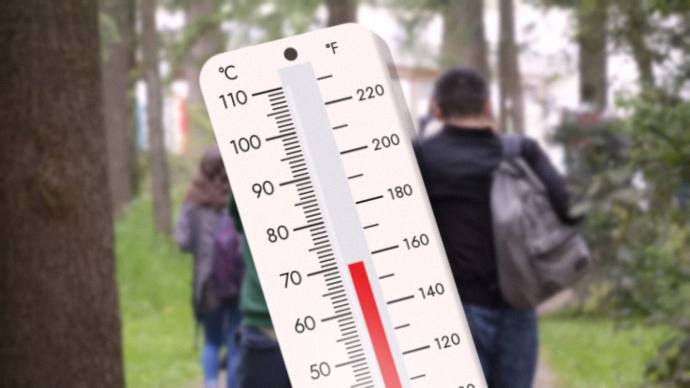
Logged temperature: 70 °C
